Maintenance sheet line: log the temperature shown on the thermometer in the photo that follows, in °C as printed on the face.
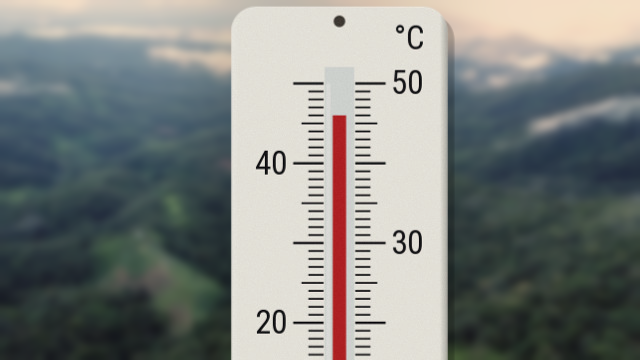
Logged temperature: 46 °C
